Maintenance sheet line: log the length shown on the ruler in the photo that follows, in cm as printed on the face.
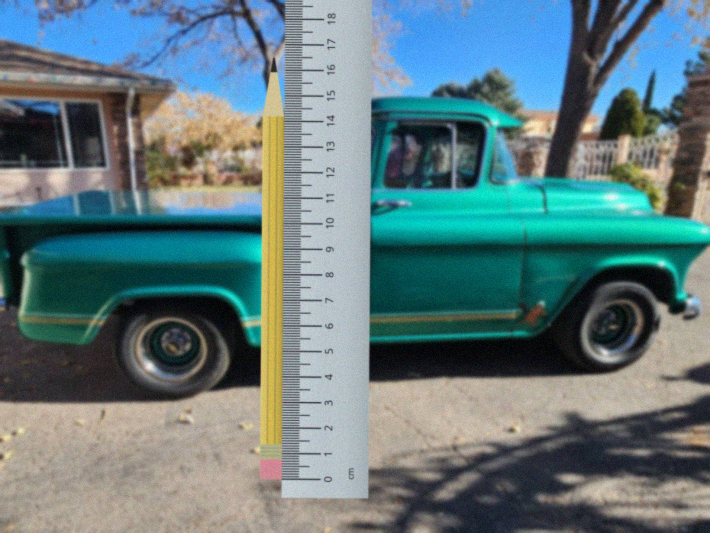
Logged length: 16.5 cm
